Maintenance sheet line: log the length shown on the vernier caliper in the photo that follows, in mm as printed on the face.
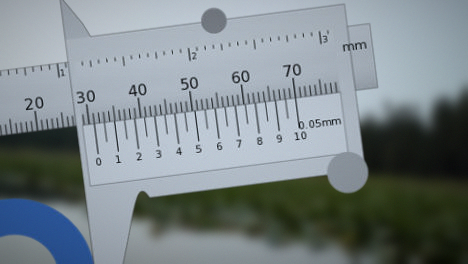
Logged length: 31.0 mm
